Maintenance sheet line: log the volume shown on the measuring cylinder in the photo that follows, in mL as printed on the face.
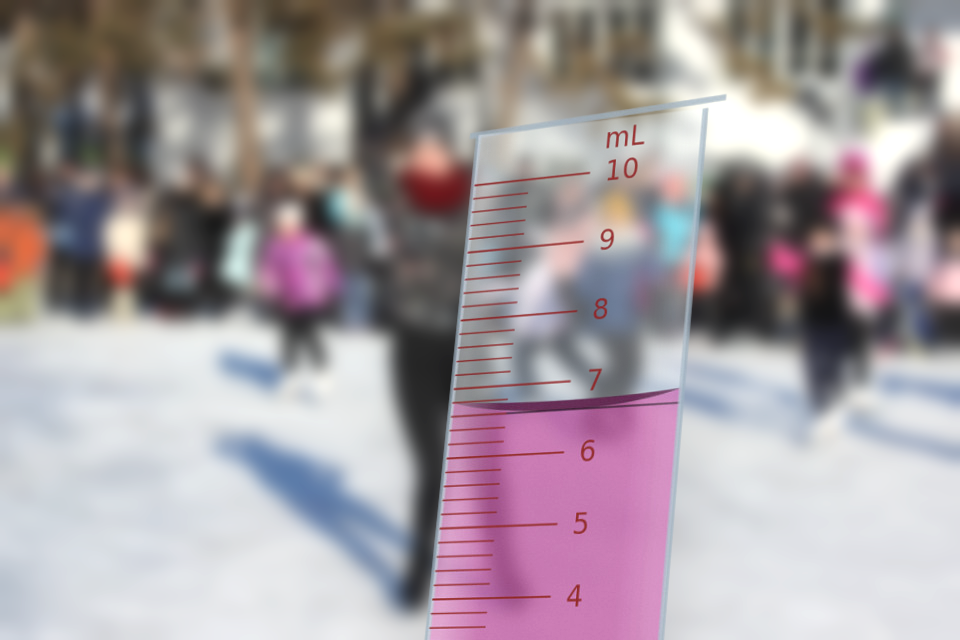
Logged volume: 6.6 mL
